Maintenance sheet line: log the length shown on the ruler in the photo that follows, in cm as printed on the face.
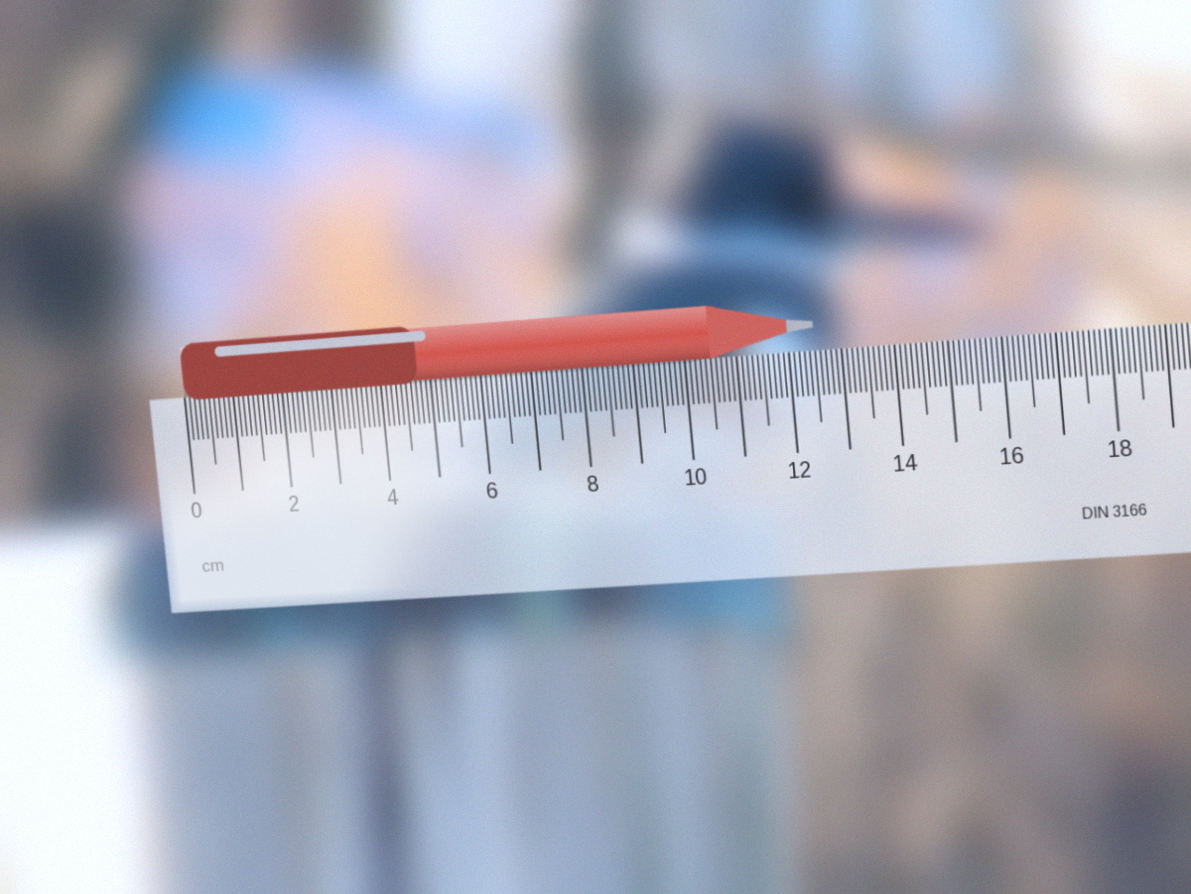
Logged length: 12.5 cm
